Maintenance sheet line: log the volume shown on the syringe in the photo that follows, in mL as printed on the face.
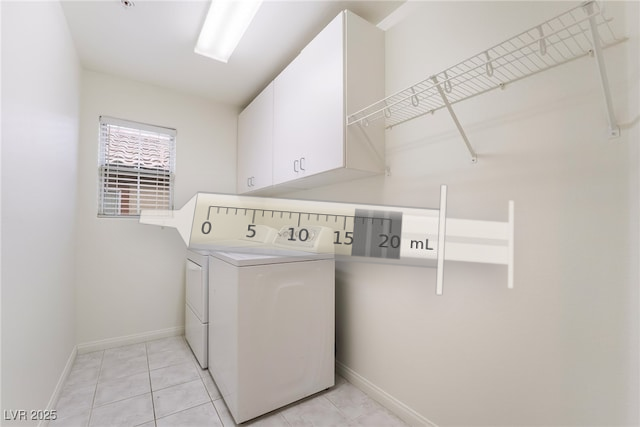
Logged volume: 16 mL
